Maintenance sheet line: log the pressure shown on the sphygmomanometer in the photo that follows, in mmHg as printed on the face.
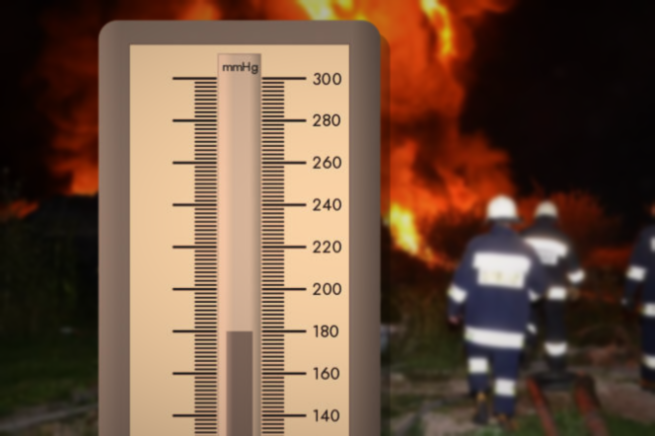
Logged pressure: 180 mmHg
